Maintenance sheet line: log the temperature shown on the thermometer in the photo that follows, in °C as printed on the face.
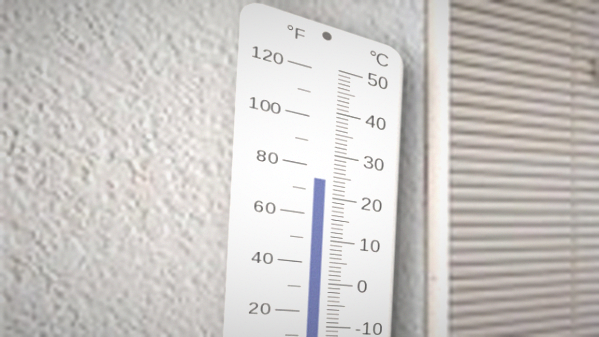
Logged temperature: 24 °C
